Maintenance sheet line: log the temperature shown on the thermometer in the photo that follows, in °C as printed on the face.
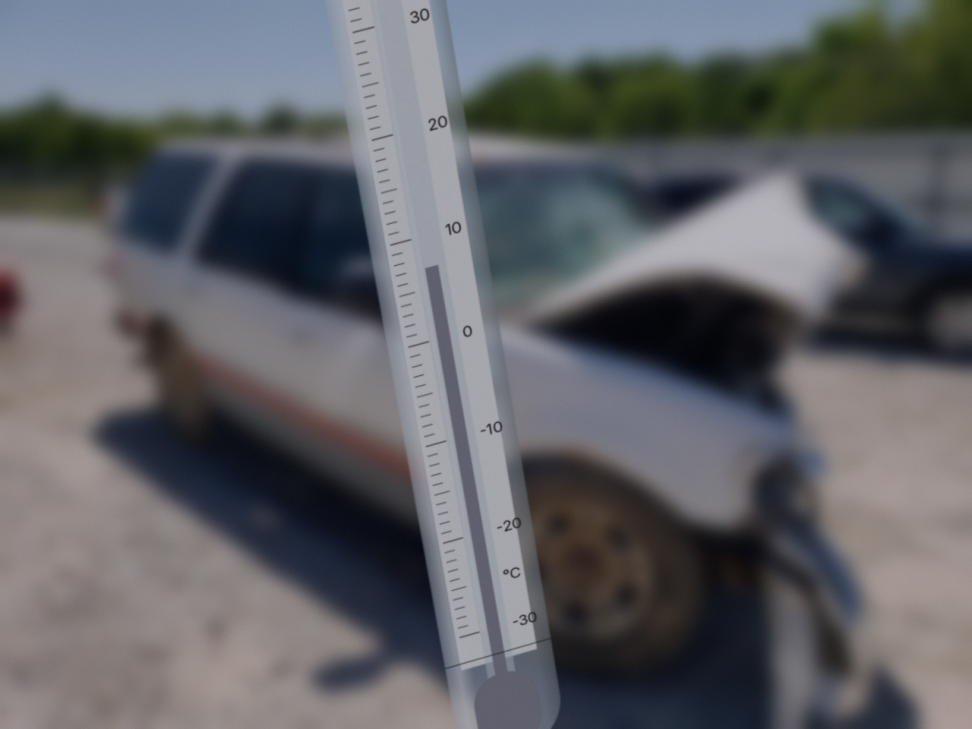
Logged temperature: 7 °C
